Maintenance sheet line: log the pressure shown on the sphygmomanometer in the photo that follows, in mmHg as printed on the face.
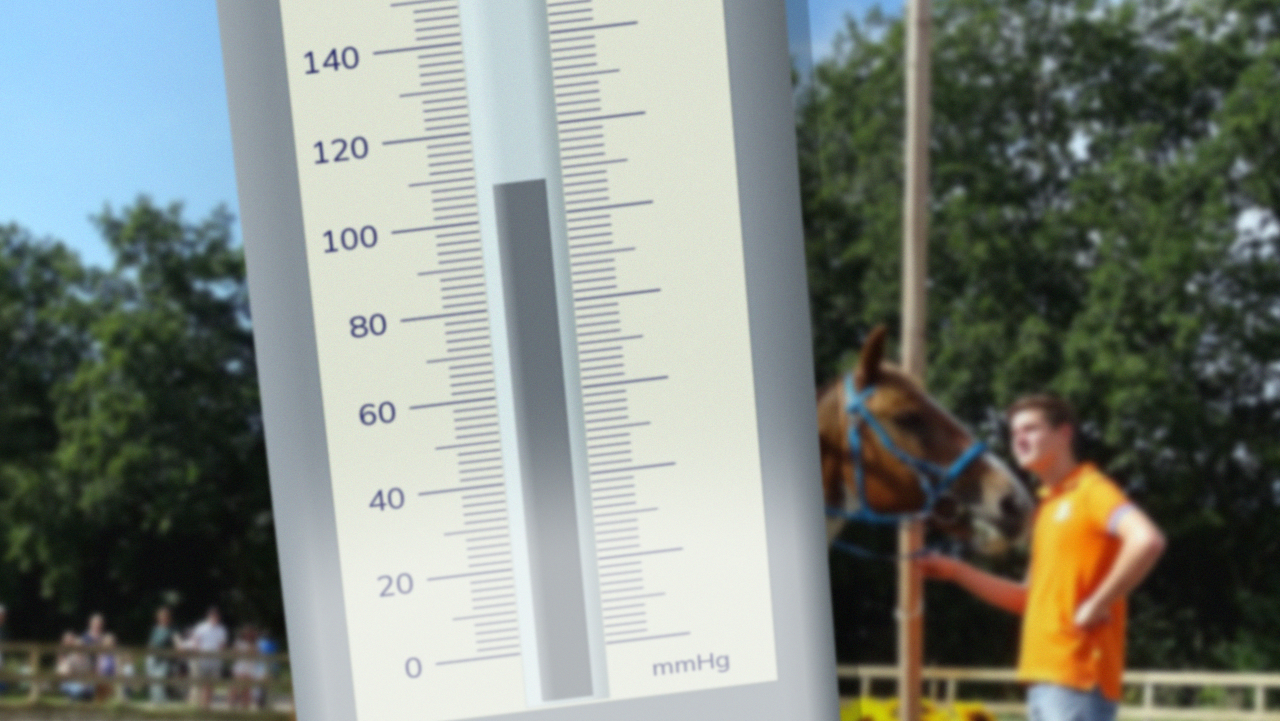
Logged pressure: 108 mmHg
